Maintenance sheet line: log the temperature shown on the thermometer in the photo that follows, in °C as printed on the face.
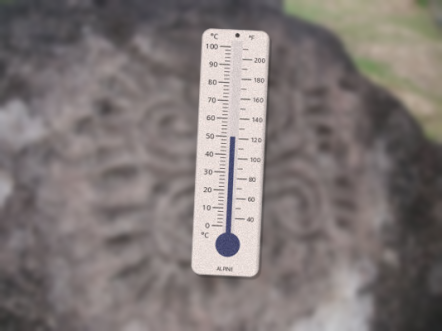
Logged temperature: 50 °C
